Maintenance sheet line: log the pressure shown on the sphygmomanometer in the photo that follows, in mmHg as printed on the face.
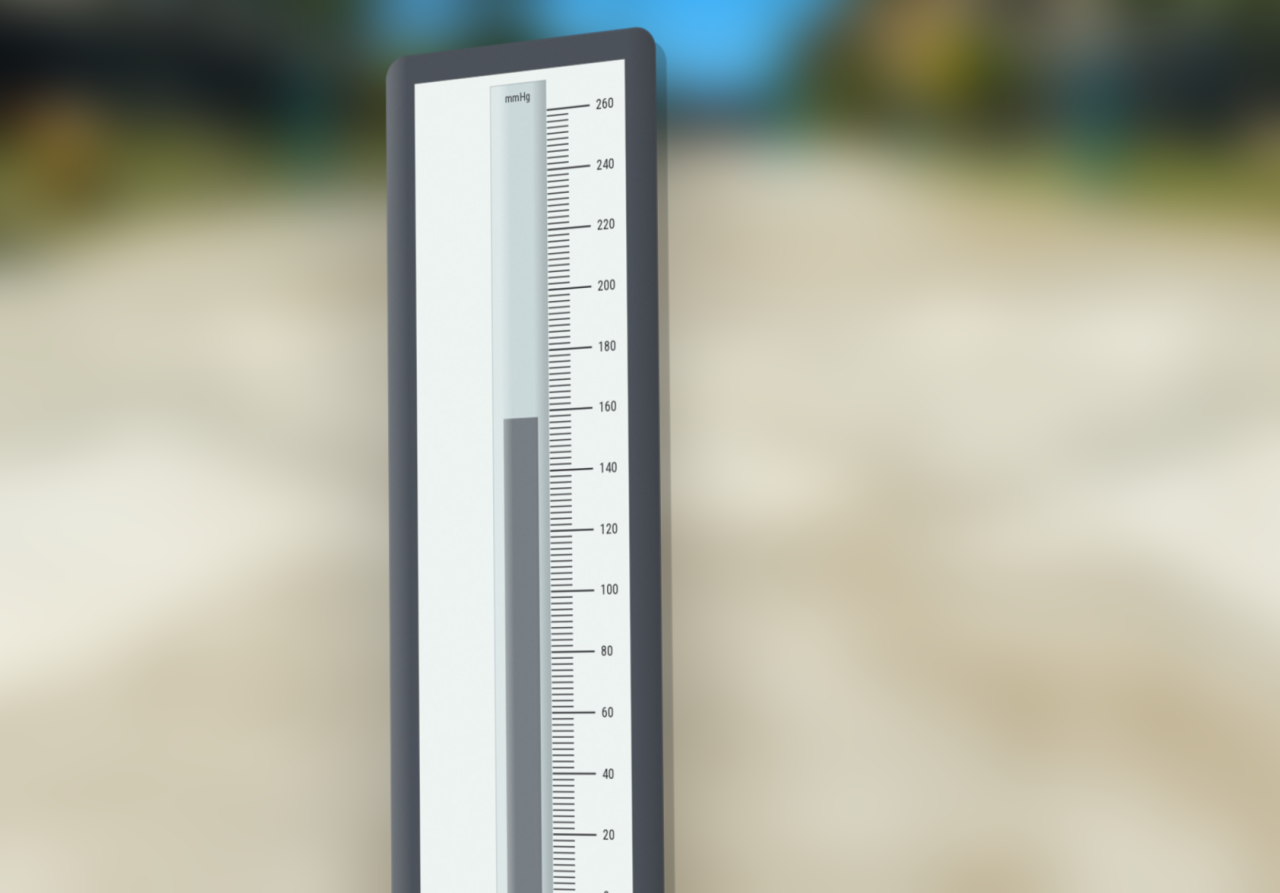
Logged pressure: 158 mmHg
